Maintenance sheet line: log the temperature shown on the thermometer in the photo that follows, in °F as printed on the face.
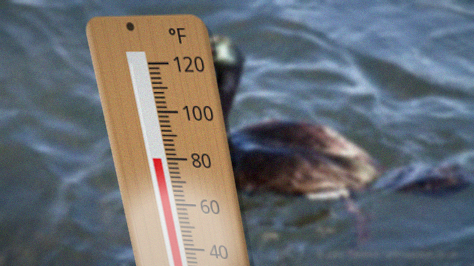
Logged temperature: 80 °F
